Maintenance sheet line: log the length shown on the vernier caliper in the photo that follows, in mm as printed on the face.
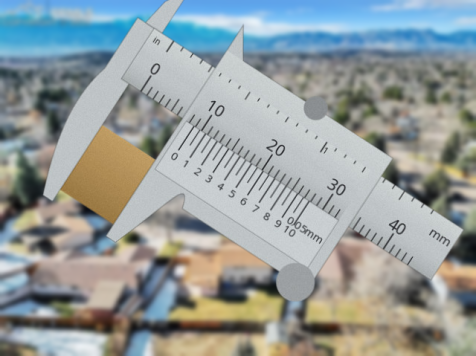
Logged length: 8.8 mm
